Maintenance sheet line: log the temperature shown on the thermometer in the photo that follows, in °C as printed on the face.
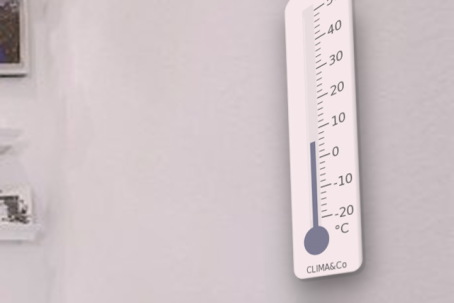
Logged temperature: 6 °C
